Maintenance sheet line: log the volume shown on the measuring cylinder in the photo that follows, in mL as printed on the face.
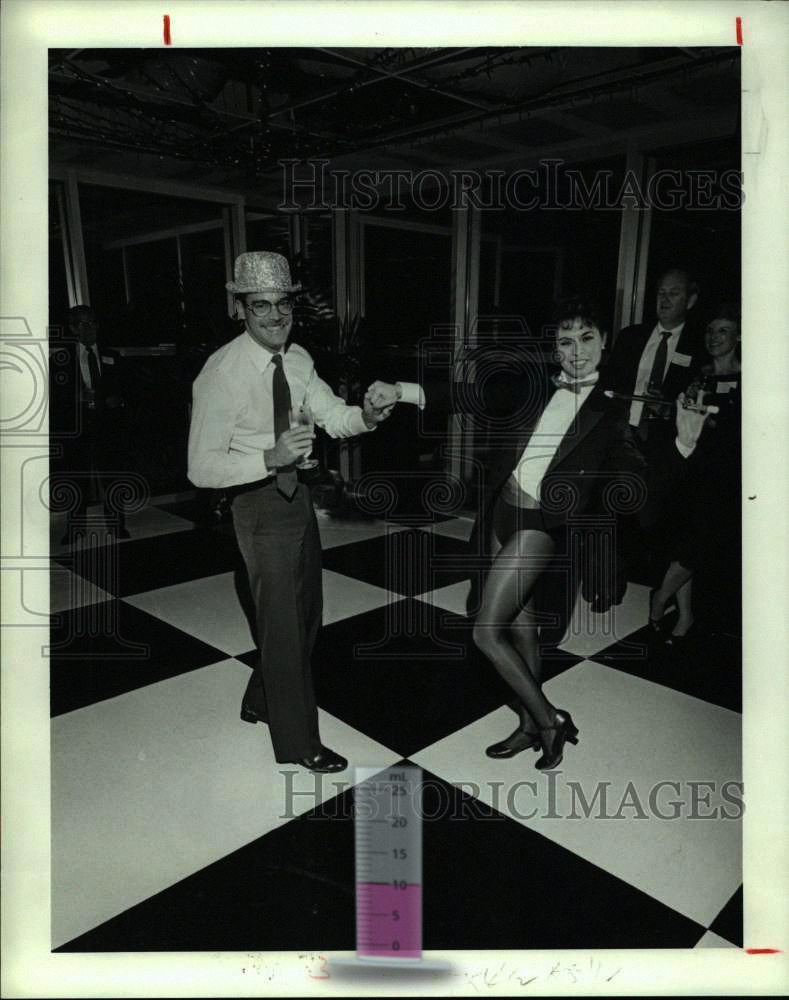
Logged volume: 10 mL
